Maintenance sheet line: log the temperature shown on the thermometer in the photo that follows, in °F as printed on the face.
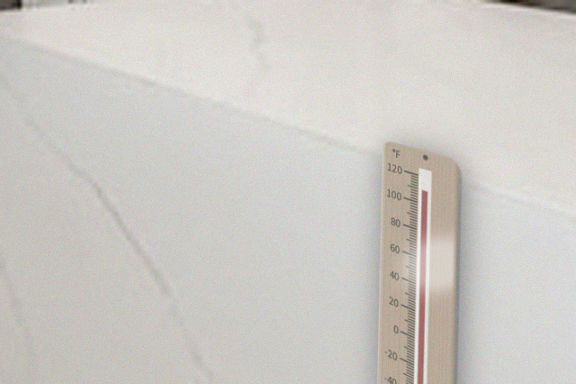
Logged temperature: 110 °F
